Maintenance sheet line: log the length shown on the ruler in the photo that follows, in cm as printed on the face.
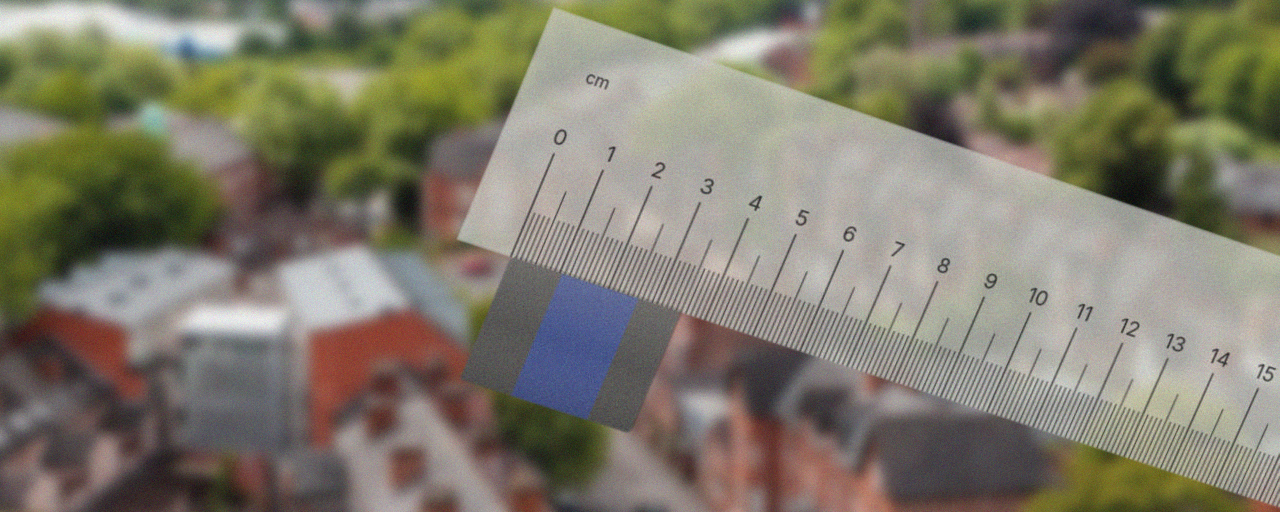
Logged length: 3.5 cm
